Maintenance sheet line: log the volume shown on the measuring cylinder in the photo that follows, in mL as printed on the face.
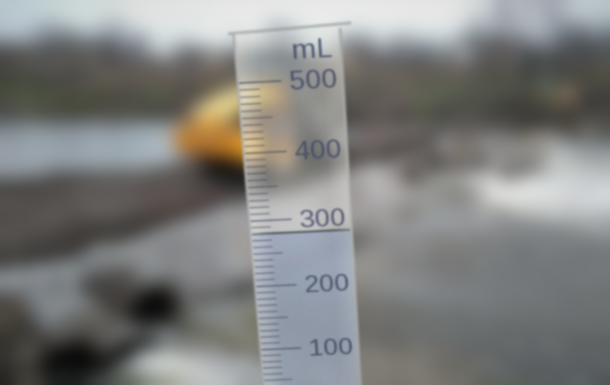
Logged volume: 280 mL
